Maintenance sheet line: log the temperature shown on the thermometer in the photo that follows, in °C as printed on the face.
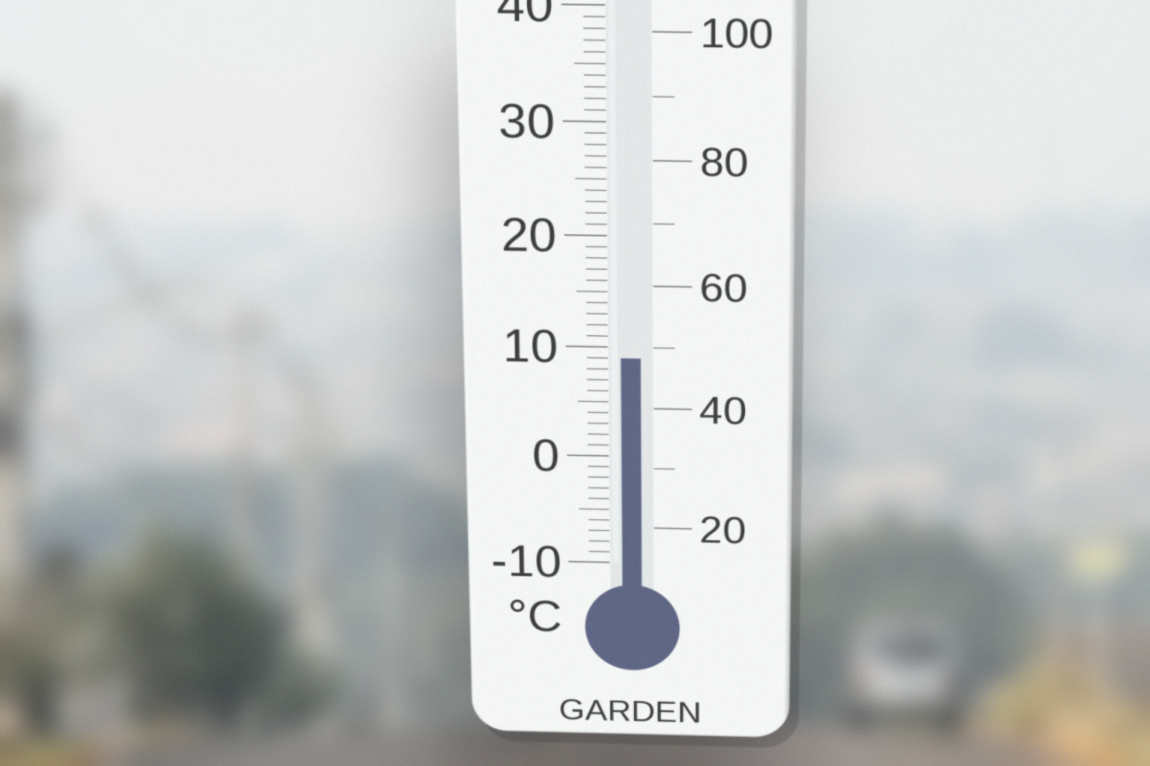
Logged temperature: 9 °C
